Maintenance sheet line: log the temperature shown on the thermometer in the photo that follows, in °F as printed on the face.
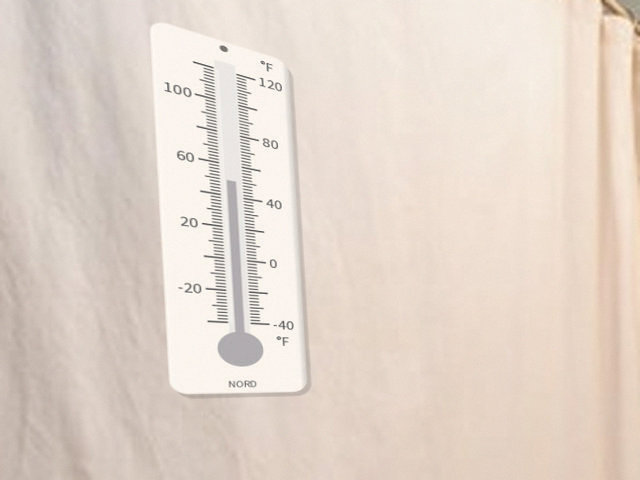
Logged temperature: 50 °F
